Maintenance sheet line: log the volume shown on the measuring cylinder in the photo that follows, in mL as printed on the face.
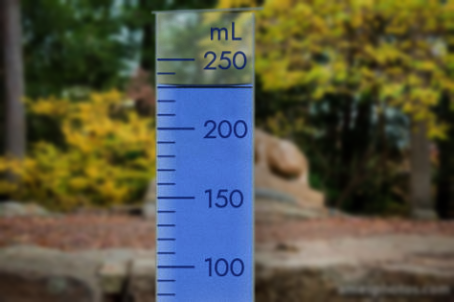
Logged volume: 230 mL
